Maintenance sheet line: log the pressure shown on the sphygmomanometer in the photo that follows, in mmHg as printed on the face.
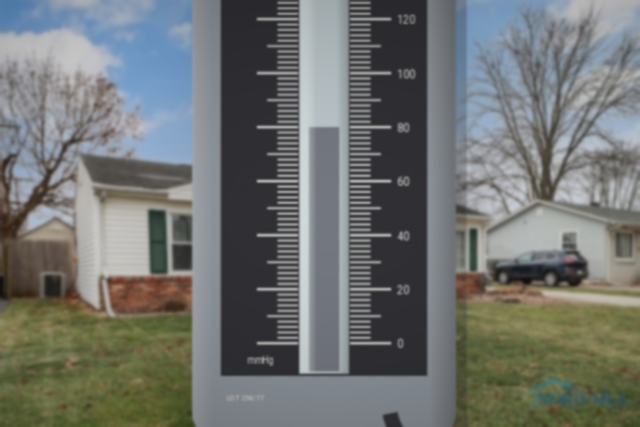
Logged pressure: 80 mmHg
